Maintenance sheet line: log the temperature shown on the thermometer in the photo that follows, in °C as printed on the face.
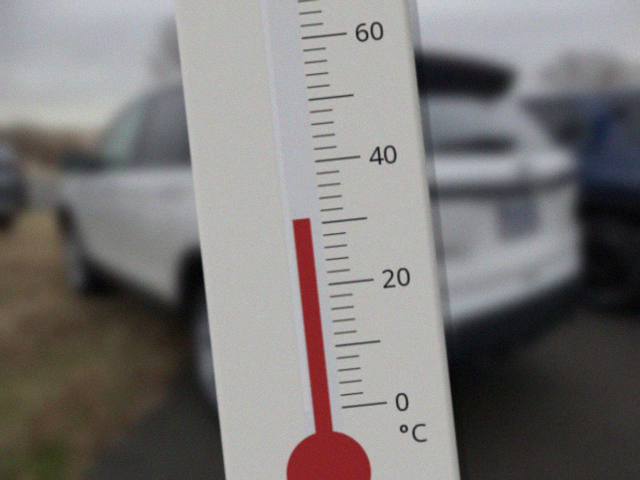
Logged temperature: 31 °C
